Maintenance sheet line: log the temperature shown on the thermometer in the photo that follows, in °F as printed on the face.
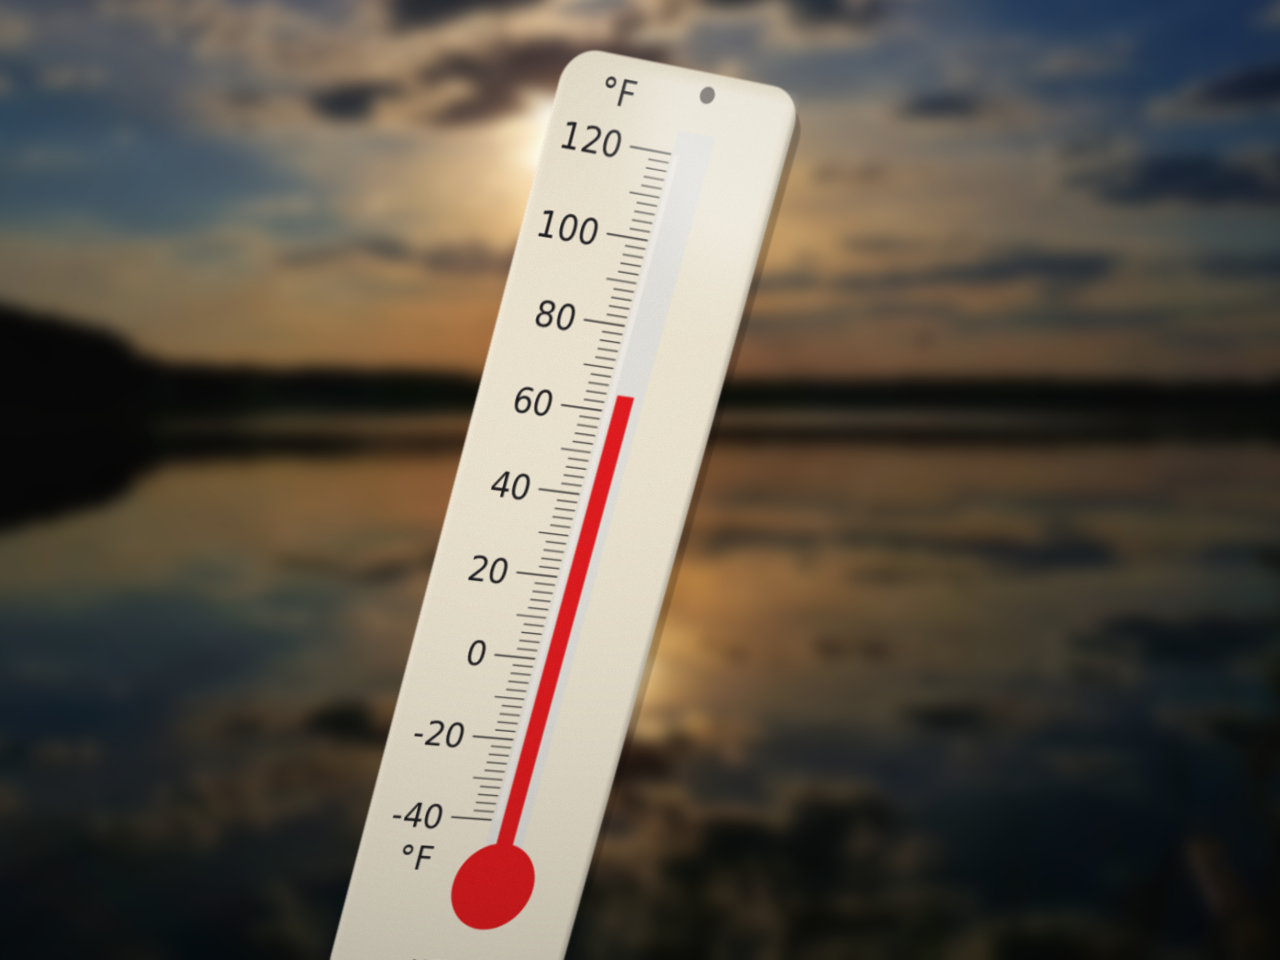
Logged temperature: 64 °F
